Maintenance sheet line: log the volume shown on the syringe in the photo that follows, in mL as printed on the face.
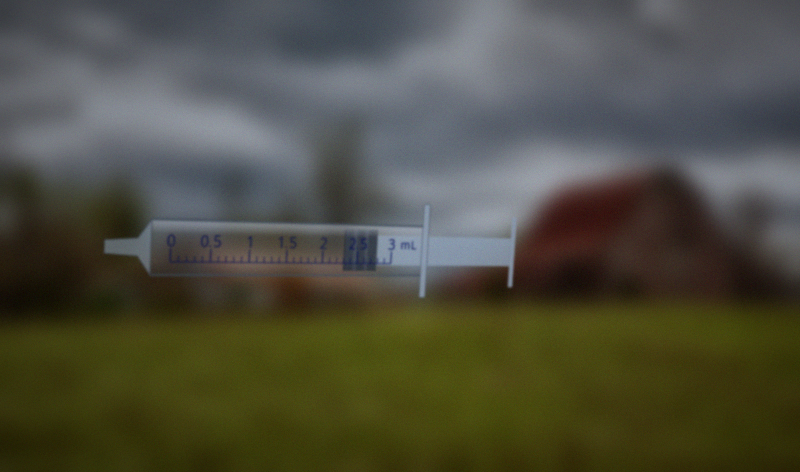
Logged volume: 2.3 mL
